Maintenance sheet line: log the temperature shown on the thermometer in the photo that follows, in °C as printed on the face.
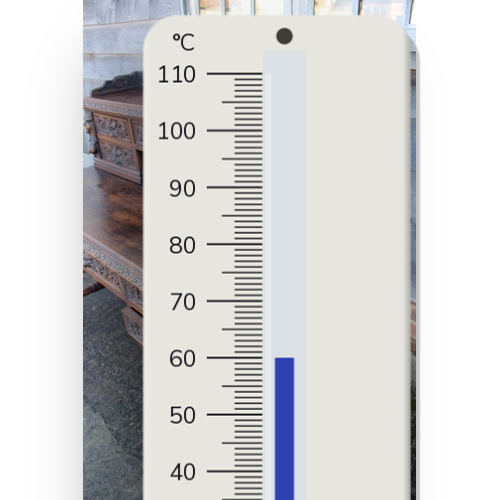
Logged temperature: 60 °C
